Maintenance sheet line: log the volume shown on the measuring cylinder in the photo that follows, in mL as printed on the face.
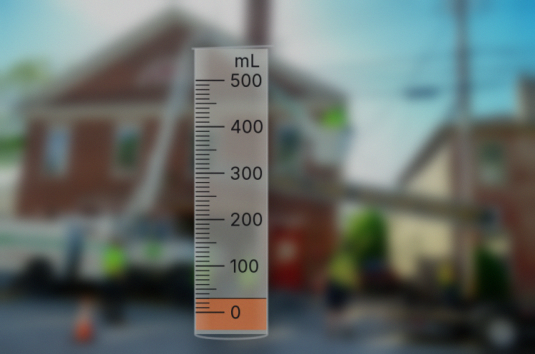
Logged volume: 30 mL
